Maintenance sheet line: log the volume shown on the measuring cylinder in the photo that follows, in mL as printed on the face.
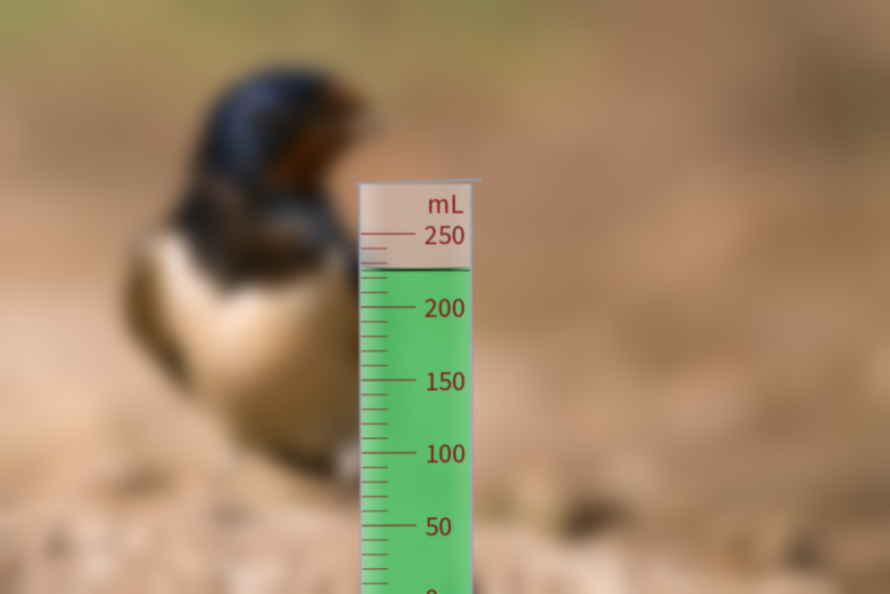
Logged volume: 225 mL
